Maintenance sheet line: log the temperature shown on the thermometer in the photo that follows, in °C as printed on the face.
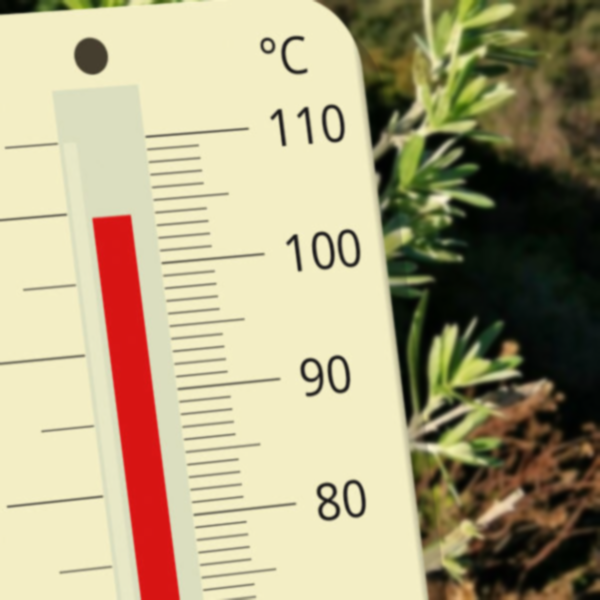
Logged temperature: 104 °C
